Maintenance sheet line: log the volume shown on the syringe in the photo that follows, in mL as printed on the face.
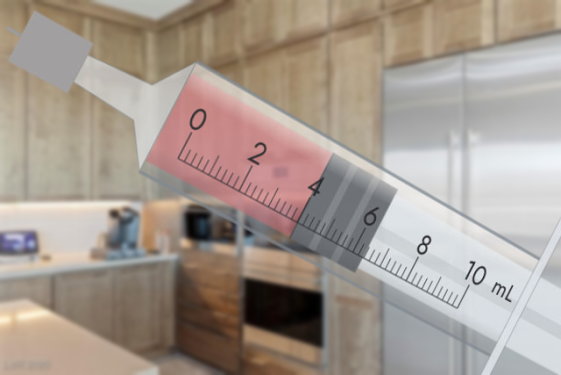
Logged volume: 4 mL
